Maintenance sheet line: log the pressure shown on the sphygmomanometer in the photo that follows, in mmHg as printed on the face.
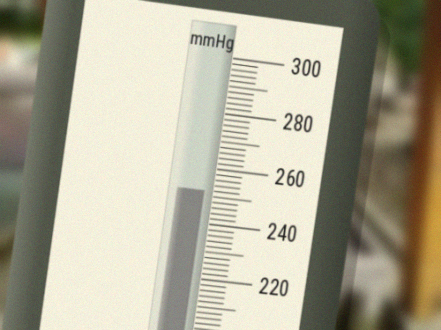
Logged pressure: 252 mmHg
